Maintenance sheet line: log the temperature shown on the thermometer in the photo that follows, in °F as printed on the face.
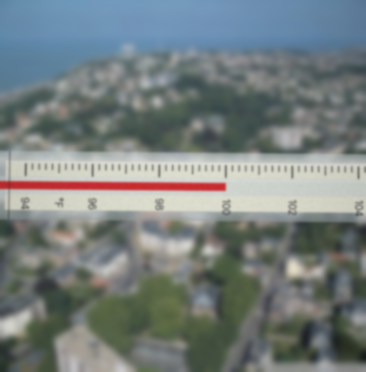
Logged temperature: 100 °F
